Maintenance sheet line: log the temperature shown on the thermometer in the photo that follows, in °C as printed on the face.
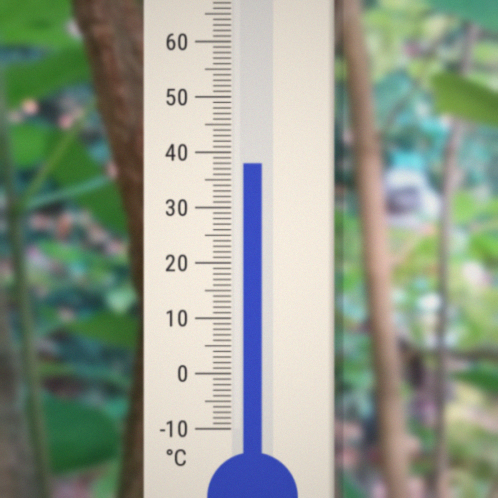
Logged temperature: 38 °C
